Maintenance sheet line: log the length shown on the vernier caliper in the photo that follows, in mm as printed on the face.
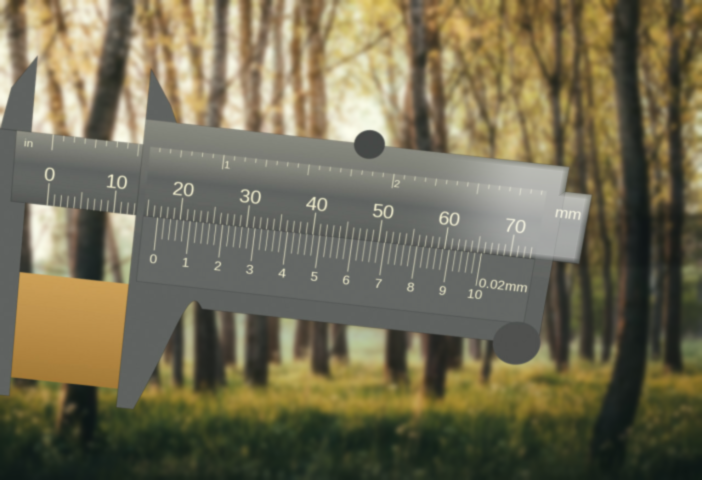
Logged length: 16.6 mm
